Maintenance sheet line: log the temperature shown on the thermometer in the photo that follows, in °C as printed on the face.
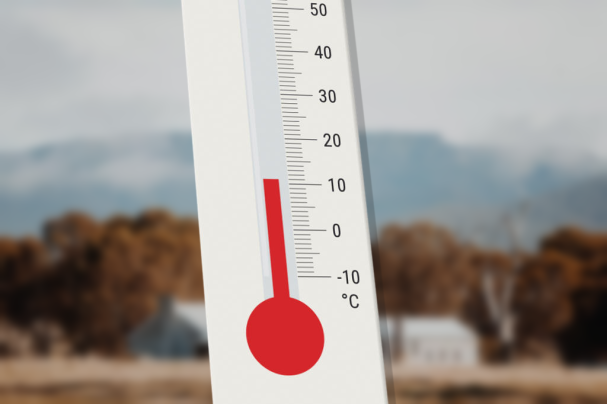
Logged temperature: 11 °C
